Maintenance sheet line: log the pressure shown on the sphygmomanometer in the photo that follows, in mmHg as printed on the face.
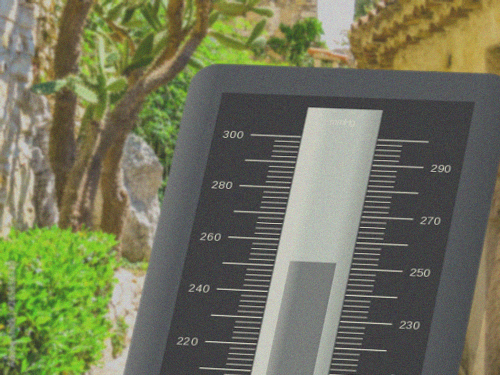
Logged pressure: 252 mmHg
